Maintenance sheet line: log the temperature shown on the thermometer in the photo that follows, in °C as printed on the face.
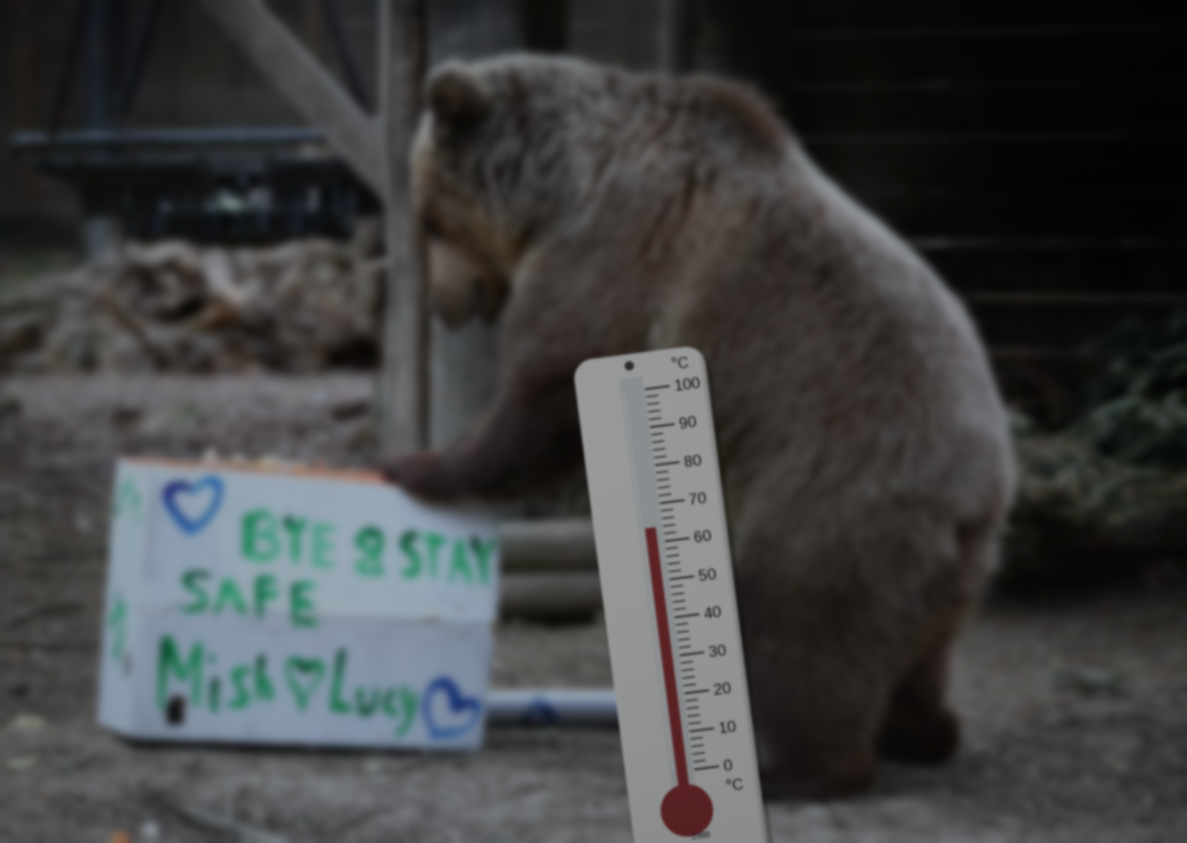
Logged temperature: 64 °C
